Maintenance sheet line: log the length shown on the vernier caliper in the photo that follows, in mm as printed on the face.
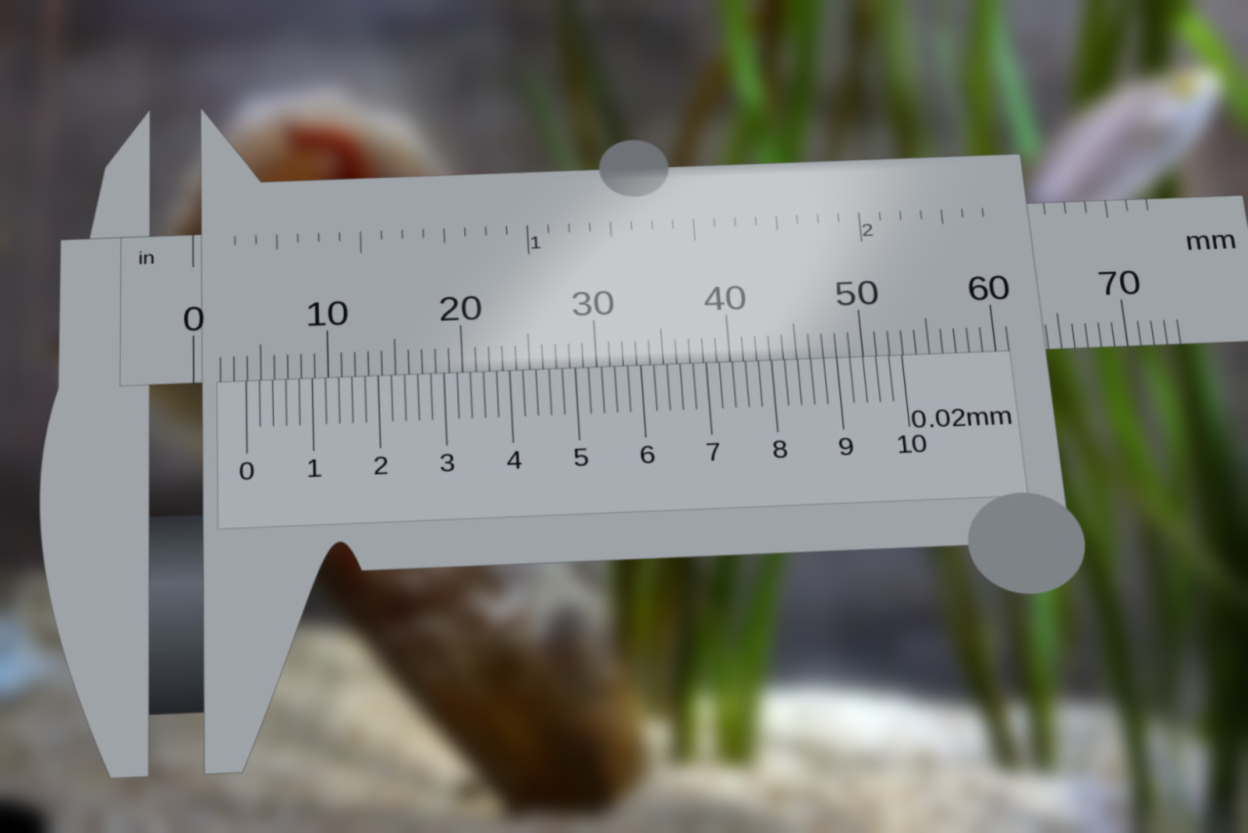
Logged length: 3.9 mm
